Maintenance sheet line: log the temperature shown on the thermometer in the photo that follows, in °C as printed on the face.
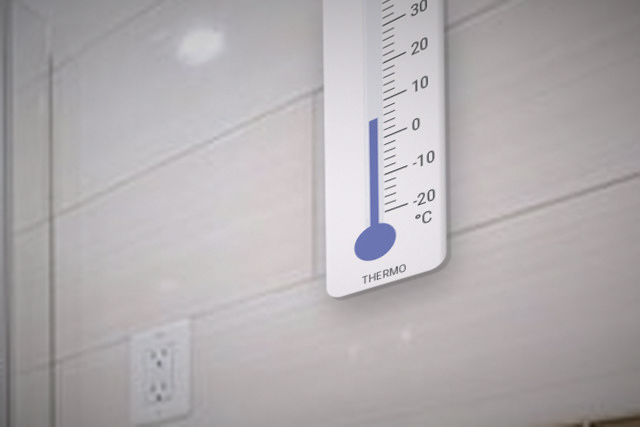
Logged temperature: 6 °C
